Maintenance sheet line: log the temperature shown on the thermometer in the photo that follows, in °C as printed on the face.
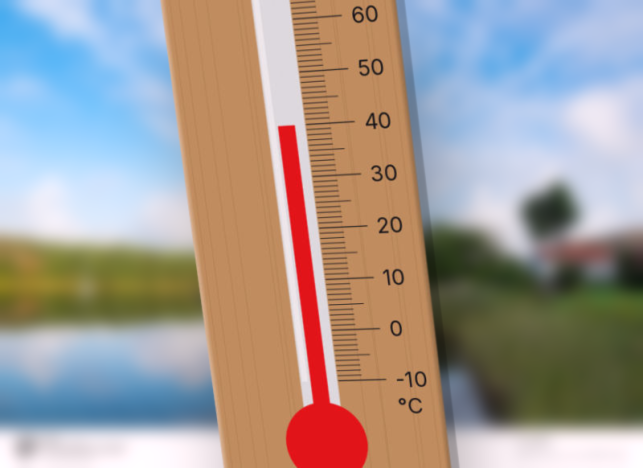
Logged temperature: 40 °C
